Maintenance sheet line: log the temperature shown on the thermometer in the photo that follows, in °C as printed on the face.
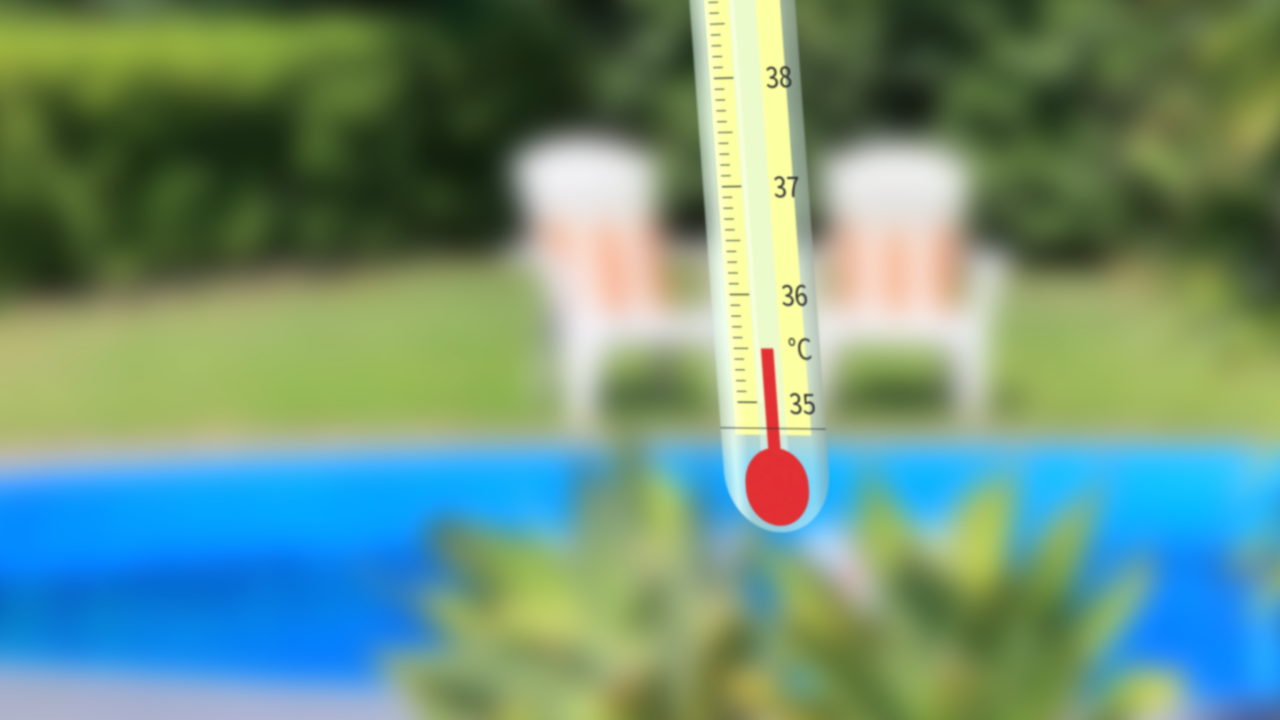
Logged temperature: 35.5 °C
